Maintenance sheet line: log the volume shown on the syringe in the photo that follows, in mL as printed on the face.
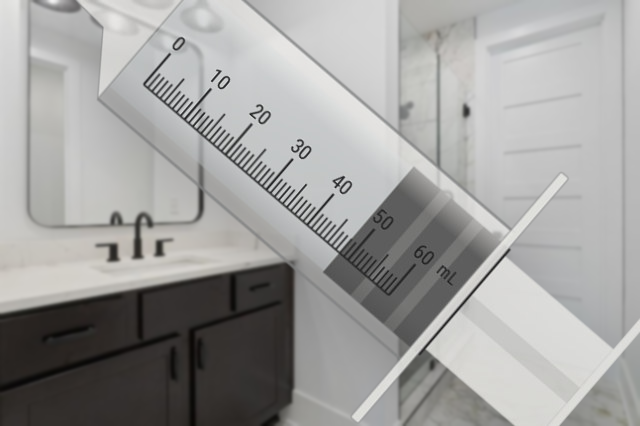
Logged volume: 48 mL
